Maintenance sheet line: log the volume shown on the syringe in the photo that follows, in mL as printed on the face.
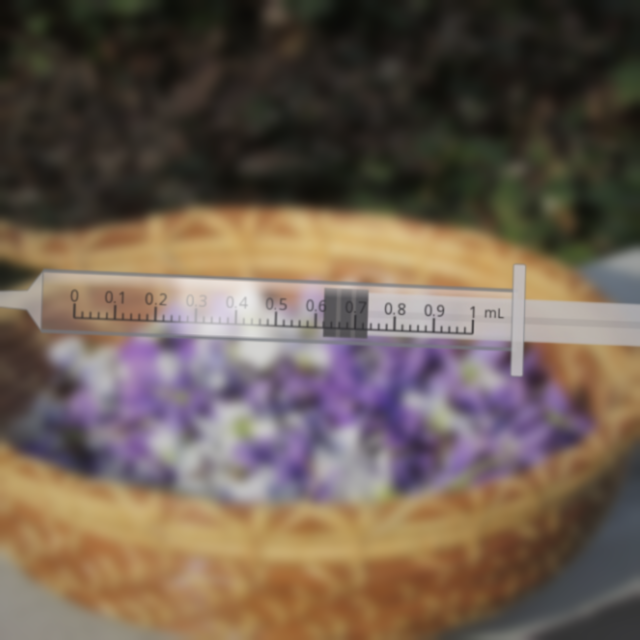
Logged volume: 0.62 mL
